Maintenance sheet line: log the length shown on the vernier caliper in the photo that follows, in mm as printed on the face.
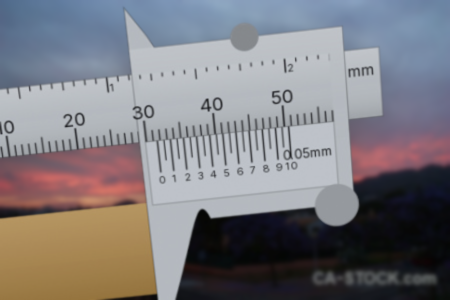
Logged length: 31.6 mm
